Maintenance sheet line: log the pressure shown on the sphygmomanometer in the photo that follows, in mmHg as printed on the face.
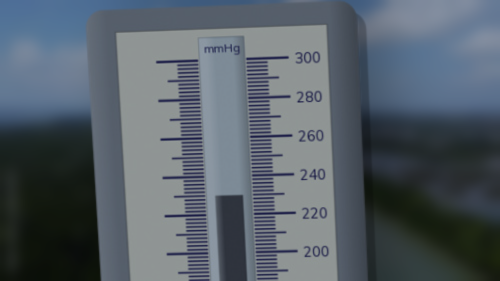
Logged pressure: 230 mmHg
